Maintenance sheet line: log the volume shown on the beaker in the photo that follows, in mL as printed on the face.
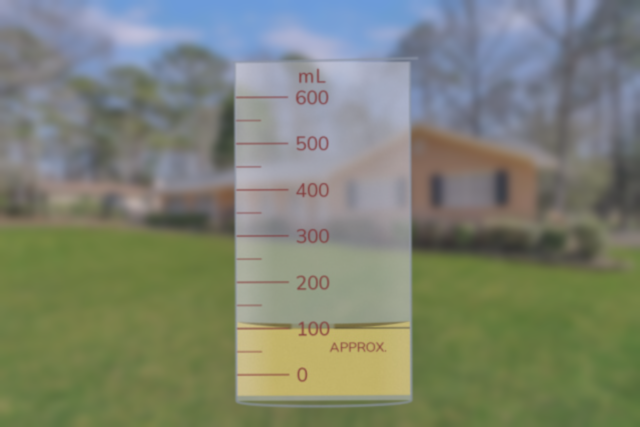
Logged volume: 100 mL
